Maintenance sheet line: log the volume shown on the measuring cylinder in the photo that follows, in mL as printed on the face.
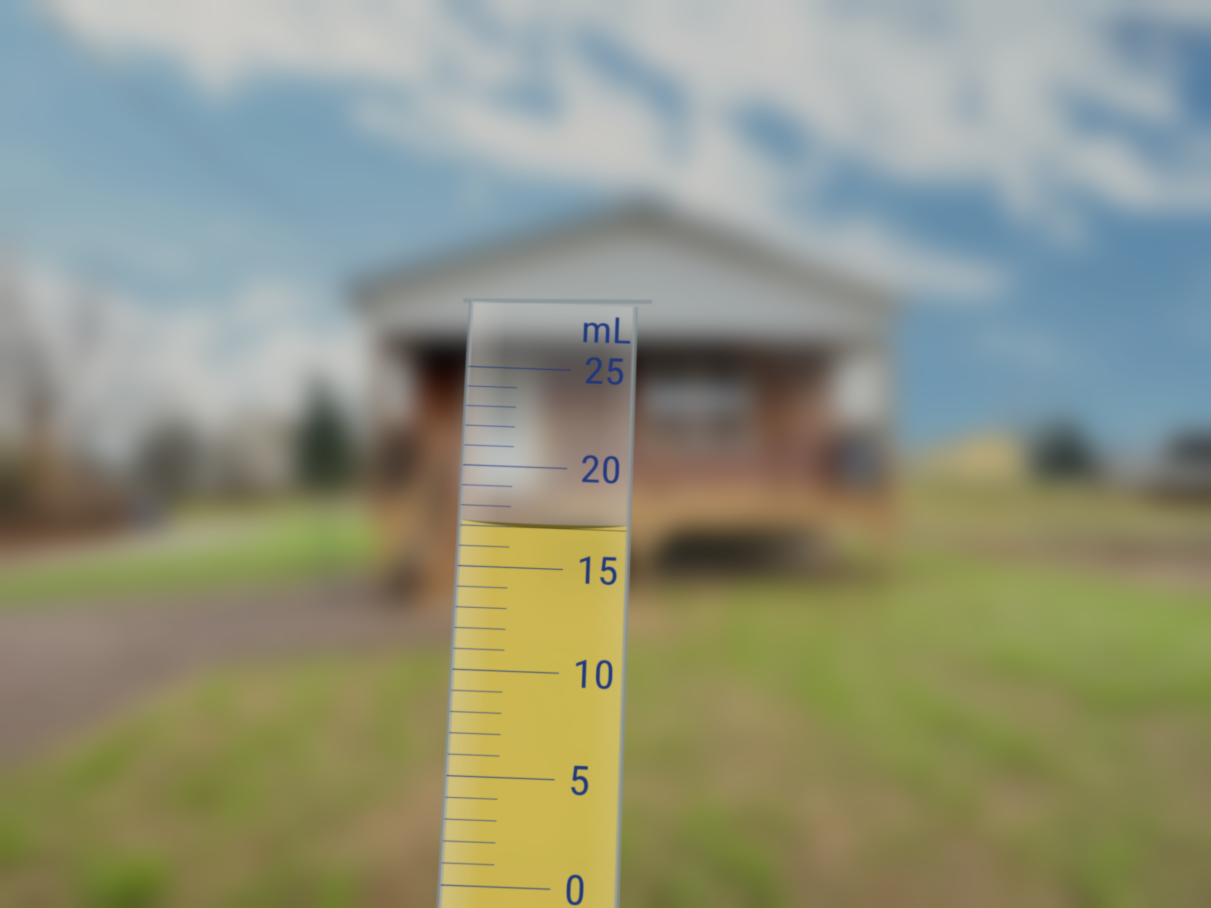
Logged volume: 17 mL
